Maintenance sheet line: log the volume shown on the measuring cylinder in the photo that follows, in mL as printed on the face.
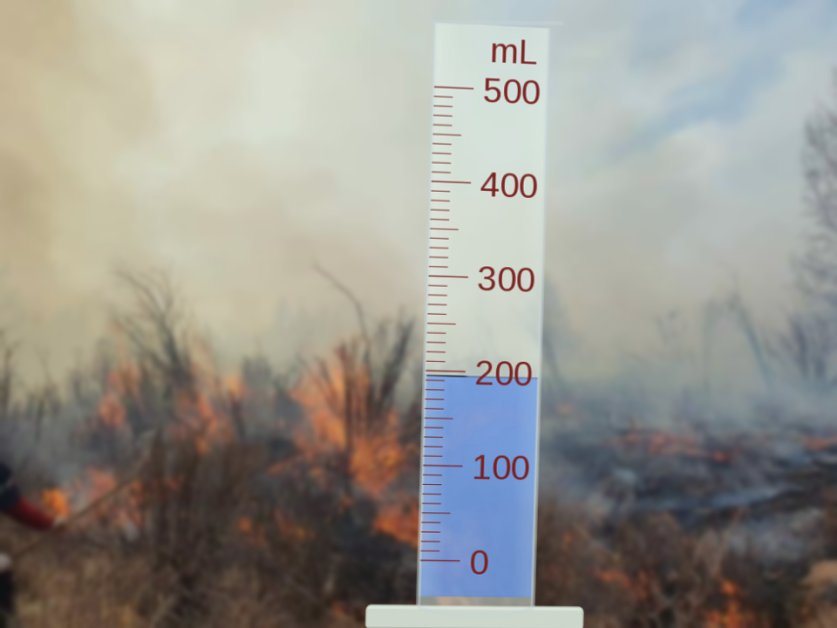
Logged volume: 195 mL
